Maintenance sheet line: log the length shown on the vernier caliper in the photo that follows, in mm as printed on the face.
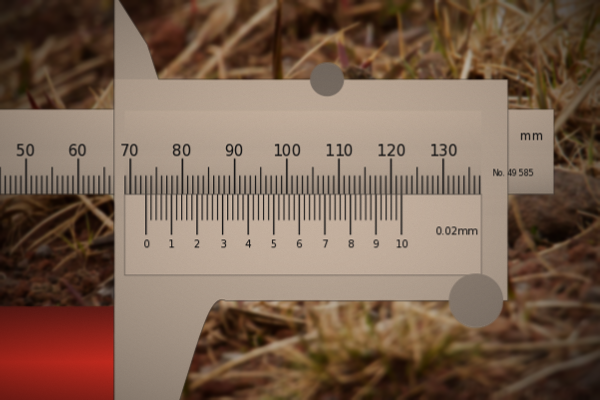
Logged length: 73.0 mm
